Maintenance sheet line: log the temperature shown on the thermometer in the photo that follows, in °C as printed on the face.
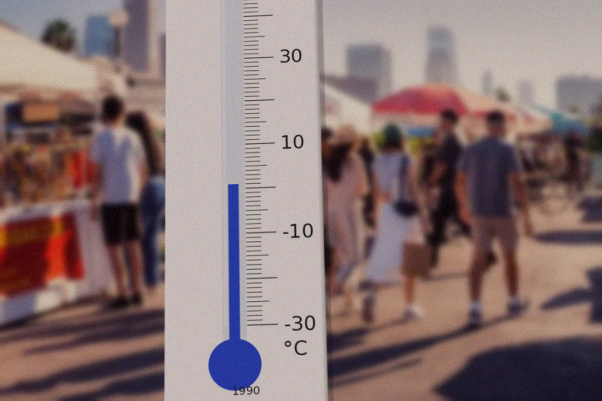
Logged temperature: 1 °C
